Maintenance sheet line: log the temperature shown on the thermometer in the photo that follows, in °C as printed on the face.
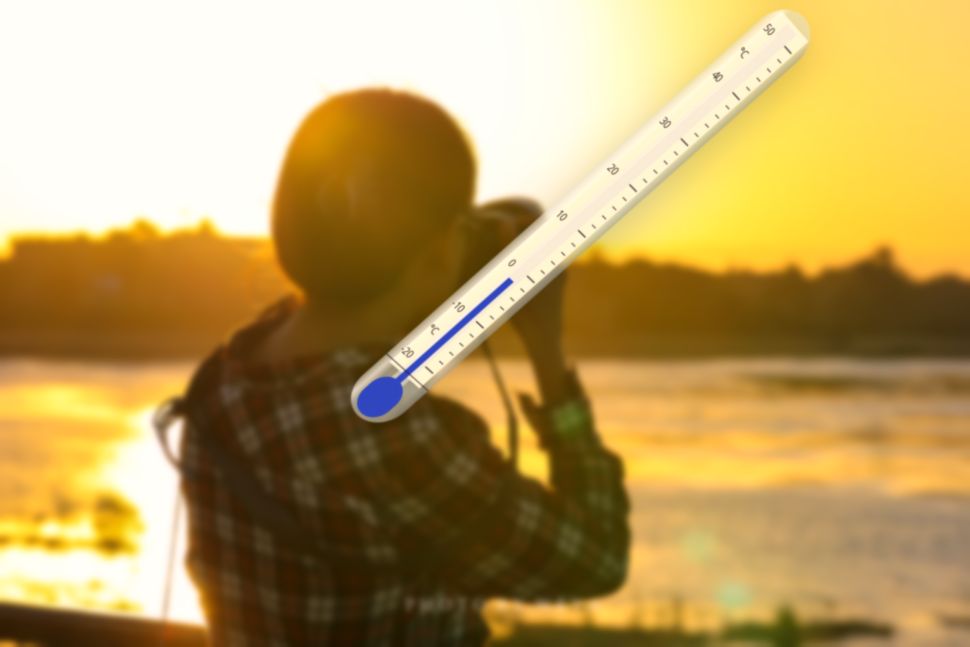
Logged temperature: -2 °C
